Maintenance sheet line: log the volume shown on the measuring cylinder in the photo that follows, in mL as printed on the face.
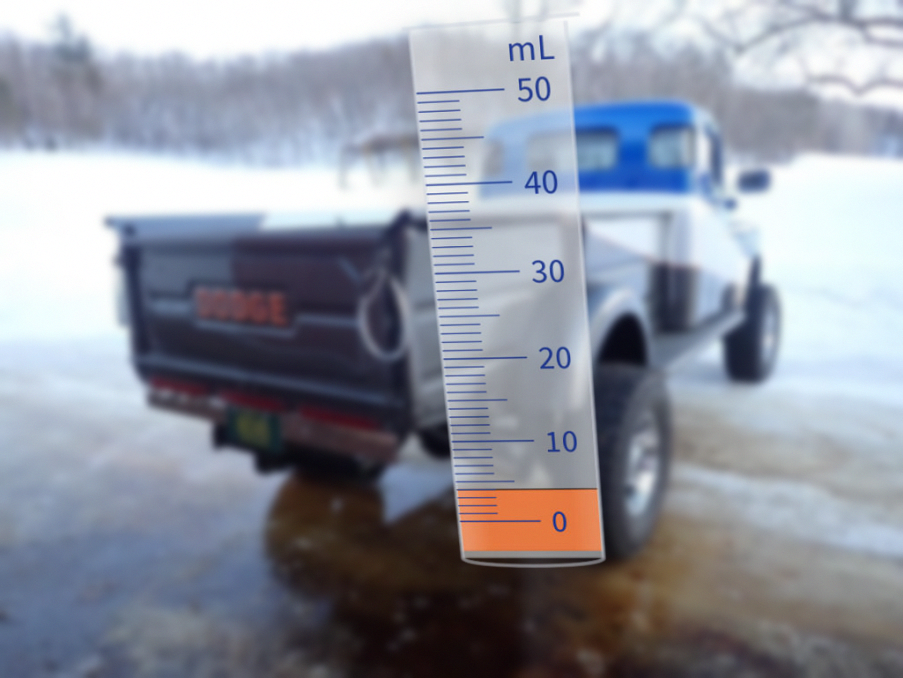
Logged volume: 4 mL
